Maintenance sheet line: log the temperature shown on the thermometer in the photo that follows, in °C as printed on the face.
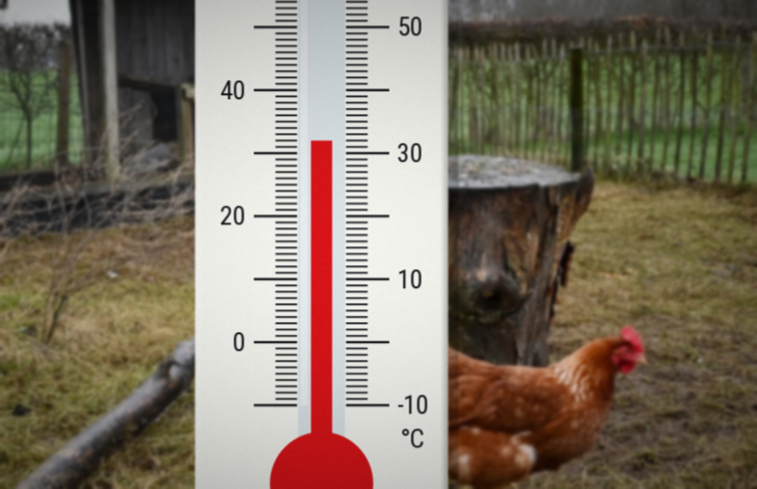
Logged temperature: 32 °C
